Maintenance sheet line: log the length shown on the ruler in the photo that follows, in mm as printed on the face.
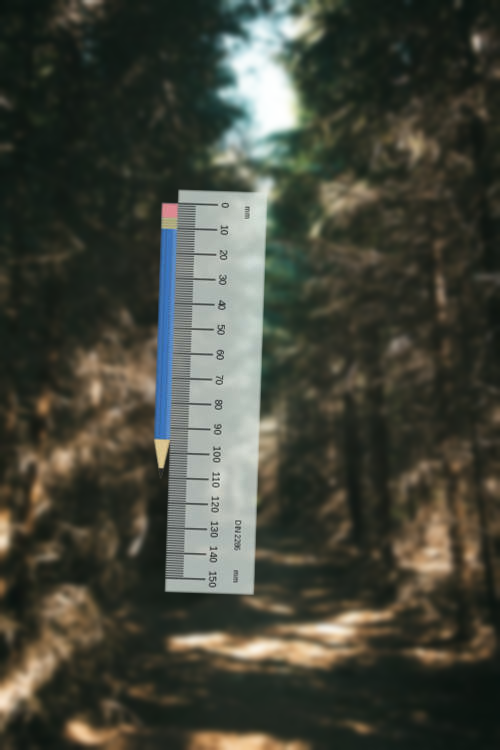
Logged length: 110 mm
